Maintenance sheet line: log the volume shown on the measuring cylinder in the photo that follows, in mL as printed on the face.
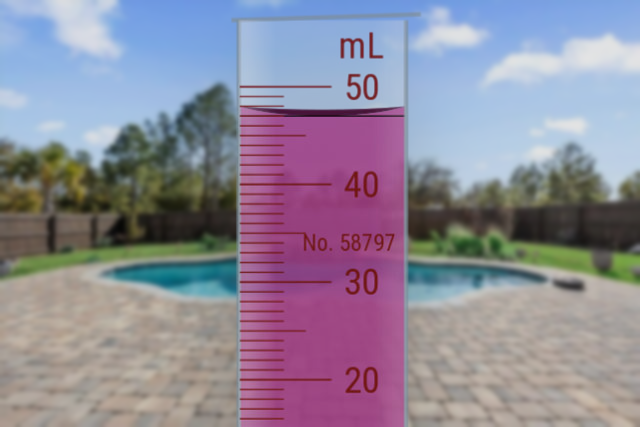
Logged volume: 47 mL
